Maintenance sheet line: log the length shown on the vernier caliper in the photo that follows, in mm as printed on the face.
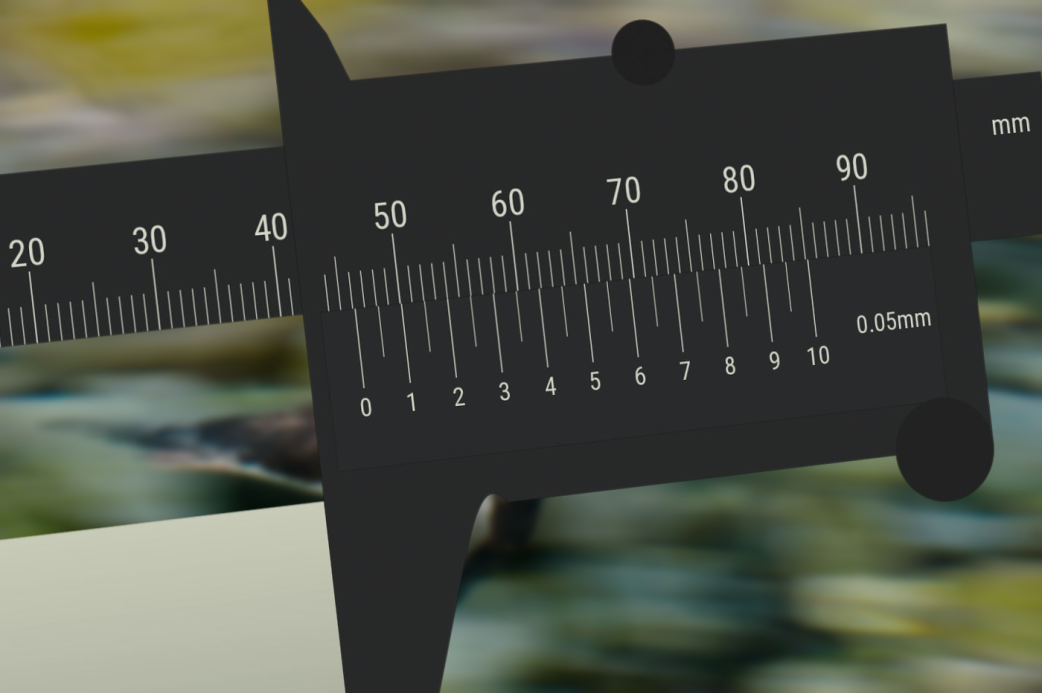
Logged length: 46.2 mm
